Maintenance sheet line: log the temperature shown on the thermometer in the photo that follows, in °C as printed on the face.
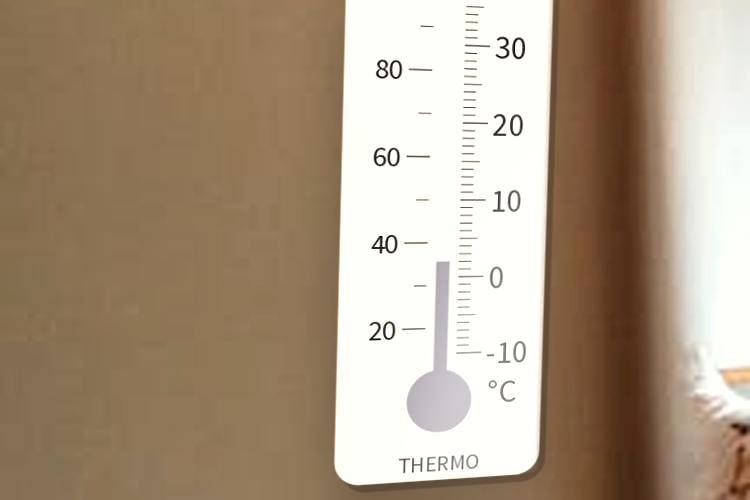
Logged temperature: 2 °C
